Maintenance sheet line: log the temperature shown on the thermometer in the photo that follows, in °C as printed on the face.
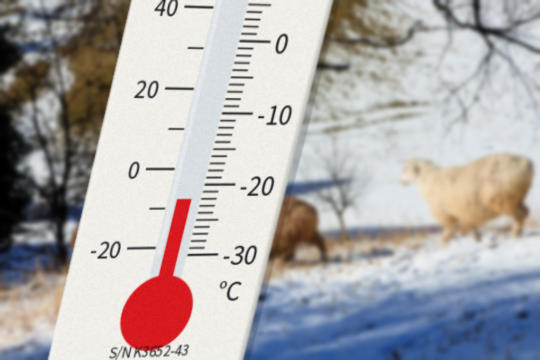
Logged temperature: -22 °C
